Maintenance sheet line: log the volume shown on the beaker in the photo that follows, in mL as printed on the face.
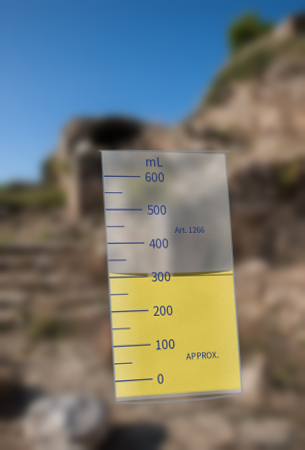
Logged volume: 300 mL
